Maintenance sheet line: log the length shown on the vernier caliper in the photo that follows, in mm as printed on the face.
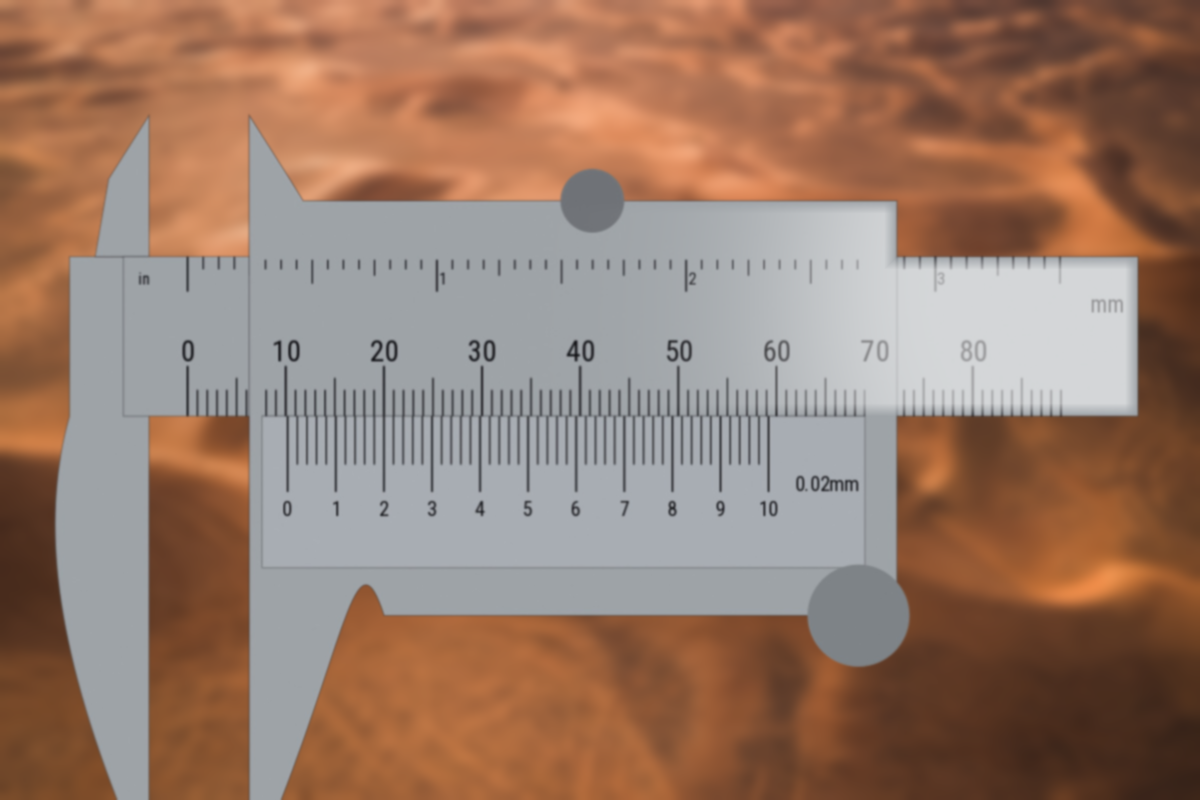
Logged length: 10.2 mm
